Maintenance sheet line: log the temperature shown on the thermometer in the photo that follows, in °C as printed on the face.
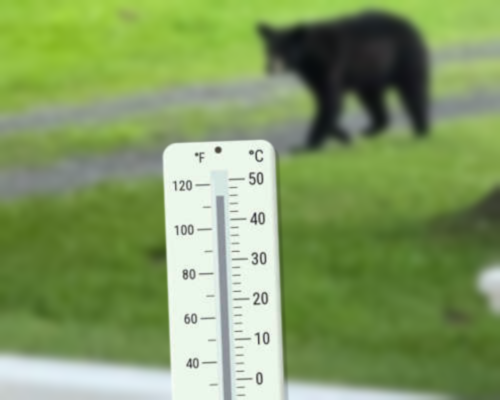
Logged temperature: 46 °C
